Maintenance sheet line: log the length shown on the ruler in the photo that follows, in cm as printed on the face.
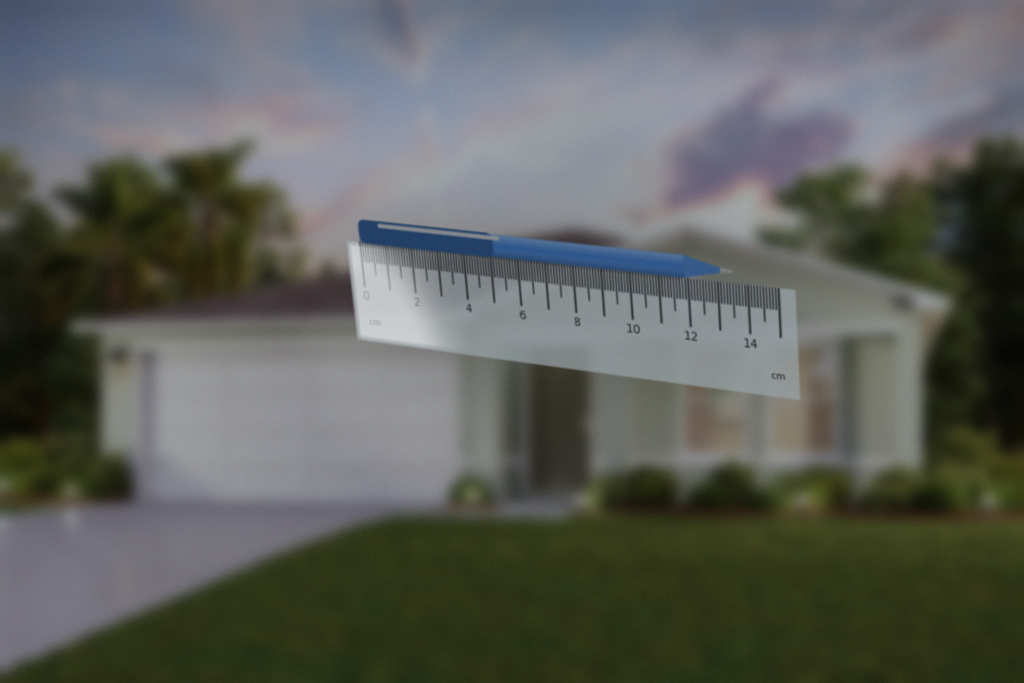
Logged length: 13.5 cm
